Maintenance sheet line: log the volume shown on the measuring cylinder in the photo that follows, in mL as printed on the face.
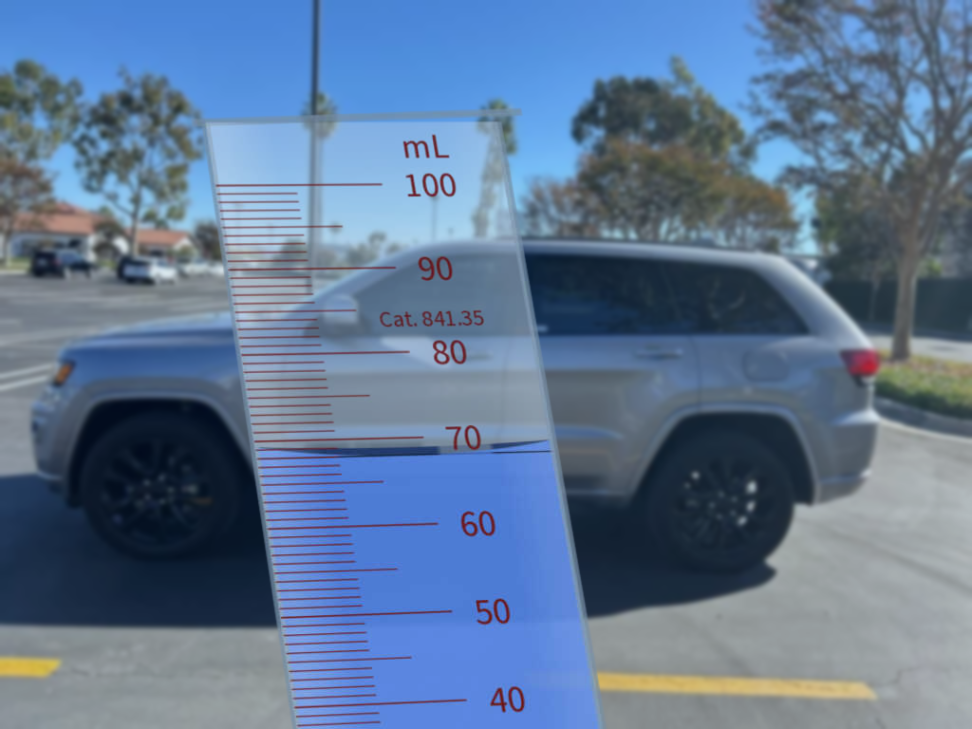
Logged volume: 68 mL
